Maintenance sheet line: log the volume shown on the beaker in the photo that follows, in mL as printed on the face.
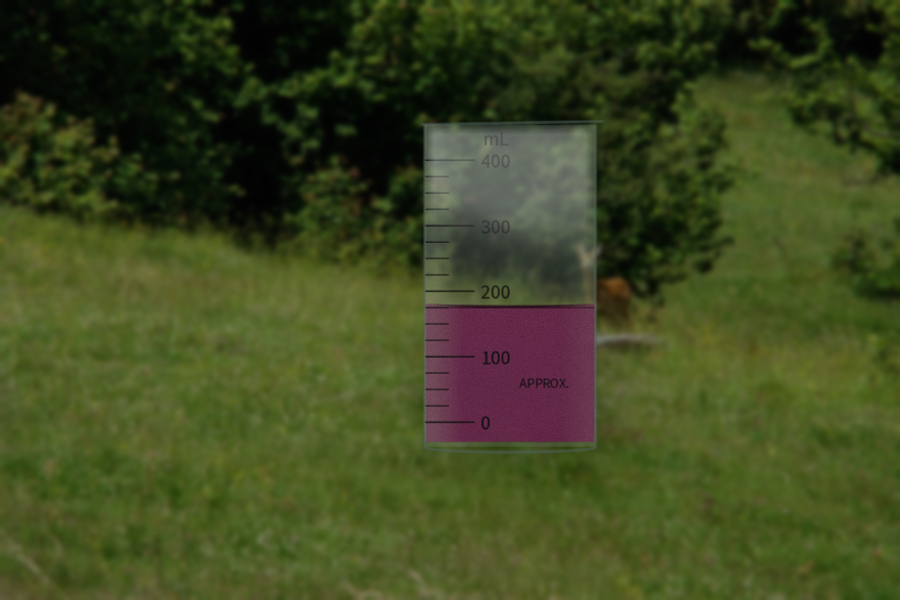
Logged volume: 175 mL
